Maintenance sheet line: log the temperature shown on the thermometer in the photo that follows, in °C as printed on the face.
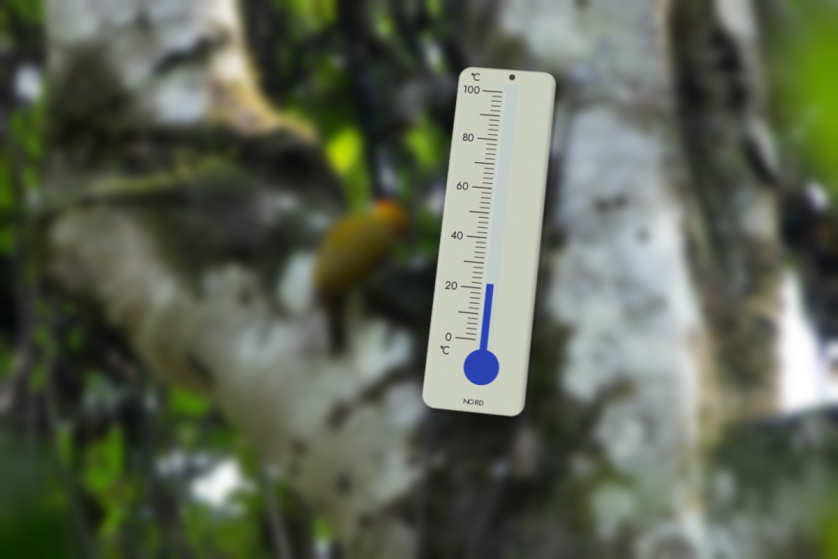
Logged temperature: 22 °C
